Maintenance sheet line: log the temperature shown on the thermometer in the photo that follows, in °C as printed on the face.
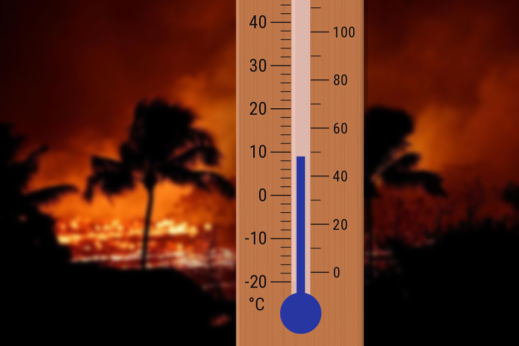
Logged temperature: 9 °C
